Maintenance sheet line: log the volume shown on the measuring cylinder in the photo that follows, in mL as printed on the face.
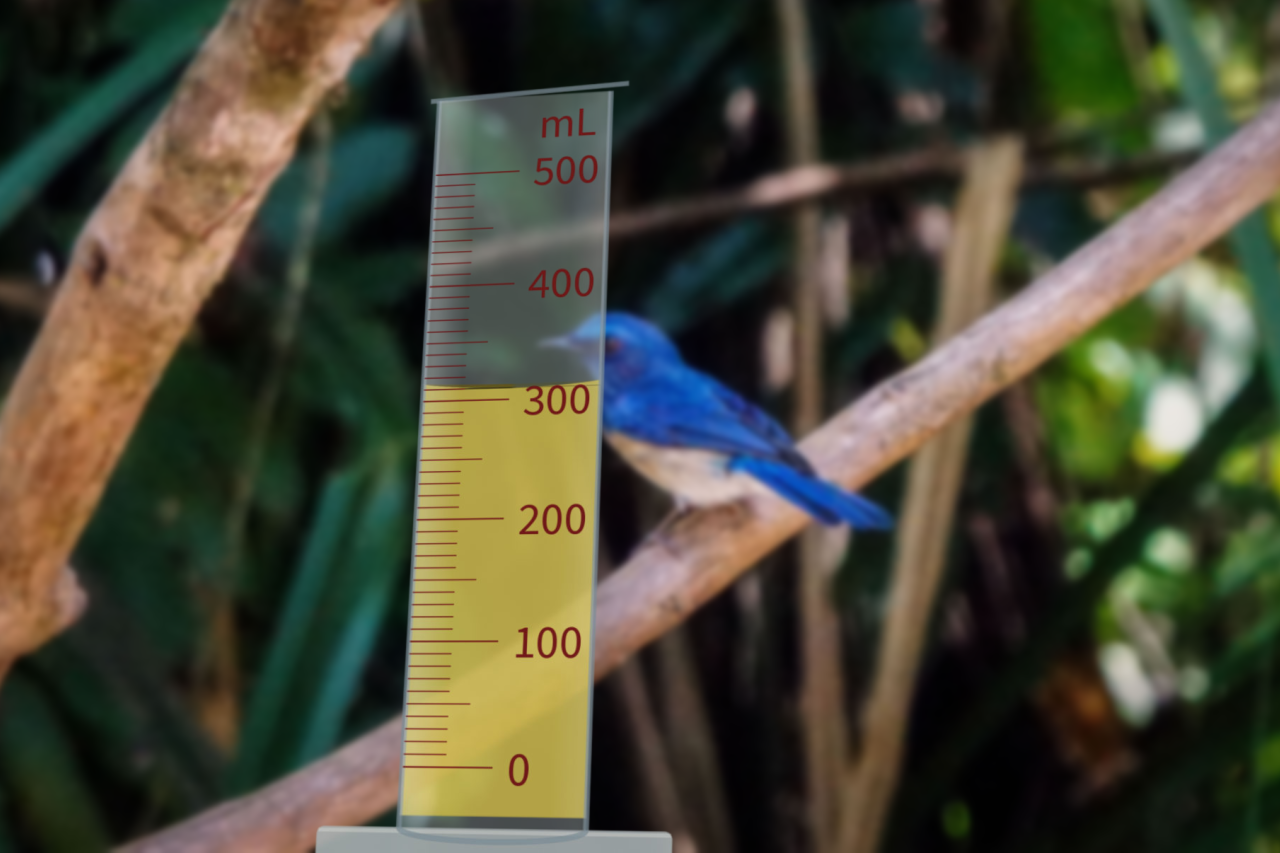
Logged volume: 310 mL
